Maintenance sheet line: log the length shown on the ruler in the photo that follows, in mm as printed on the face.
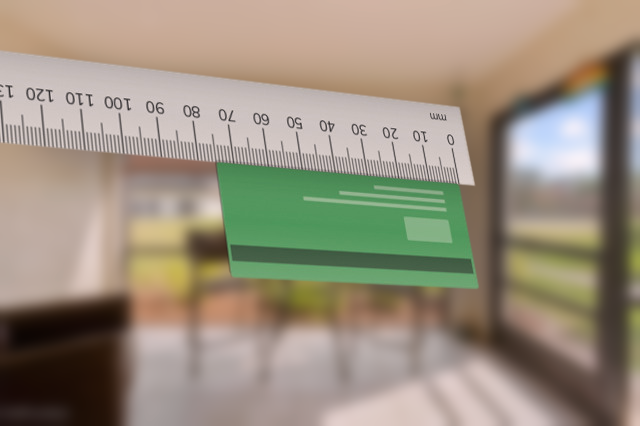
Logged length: 75 mm
